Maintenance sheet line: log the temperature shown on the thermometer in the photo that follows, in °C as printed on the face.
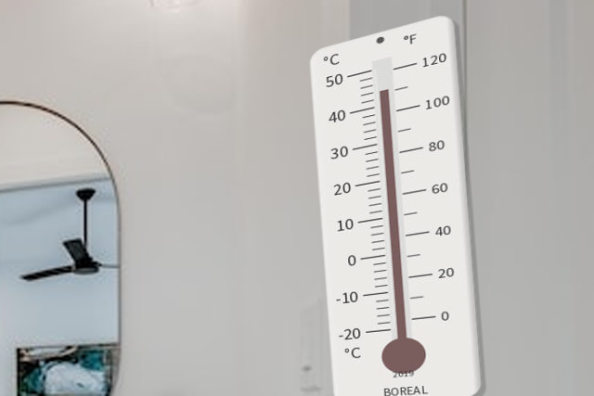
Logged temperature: 44 °C
